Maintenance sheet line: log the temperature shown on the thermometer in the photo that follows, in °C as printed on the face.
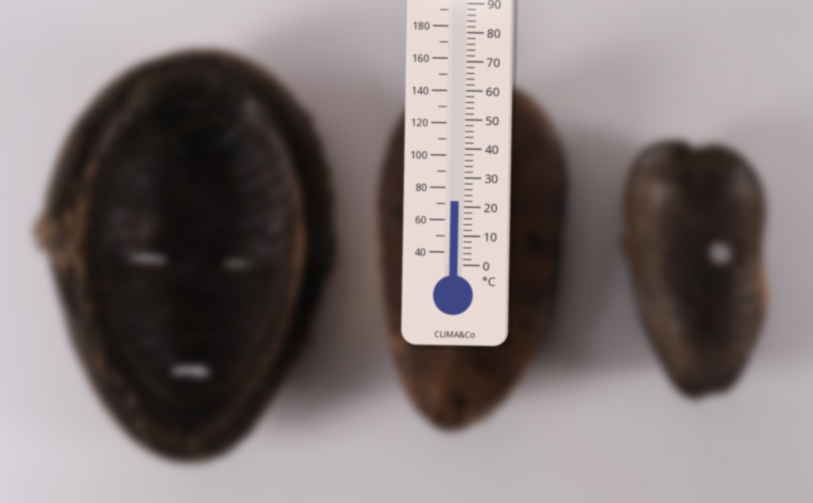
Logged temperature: 22 °C
